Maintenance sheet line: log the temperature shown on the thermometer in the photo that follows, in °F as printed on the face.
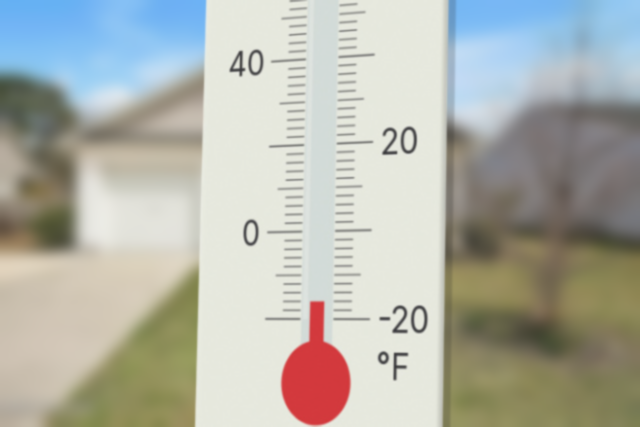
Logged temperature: -16 °F
